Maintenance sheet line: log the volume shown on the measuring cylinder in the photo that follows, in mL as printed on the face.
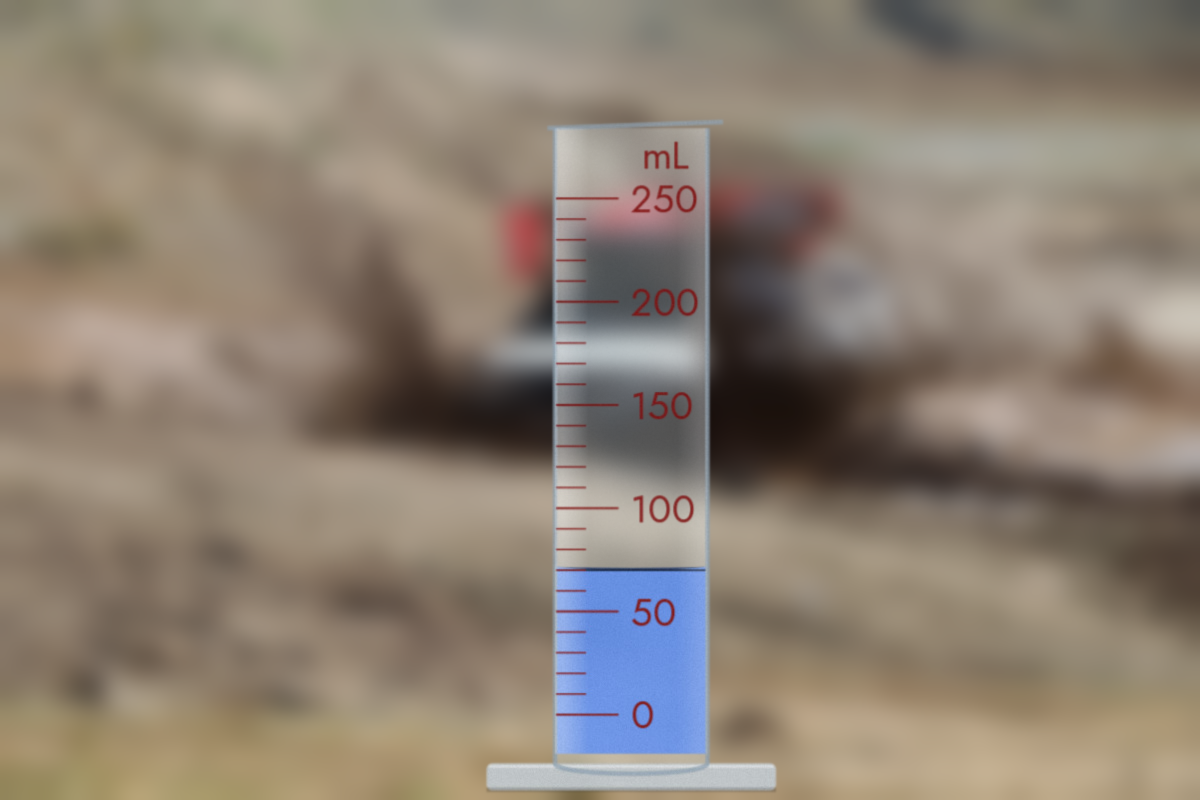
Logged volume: 70 mL
